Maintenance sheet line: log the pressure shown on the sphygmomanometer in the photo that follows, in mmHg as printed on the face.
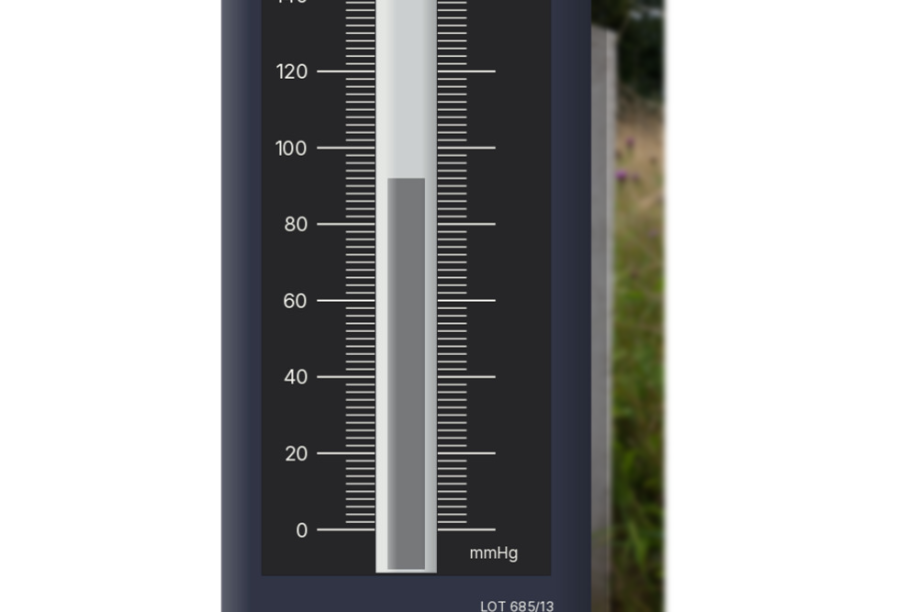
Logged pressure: 92 mmHg
